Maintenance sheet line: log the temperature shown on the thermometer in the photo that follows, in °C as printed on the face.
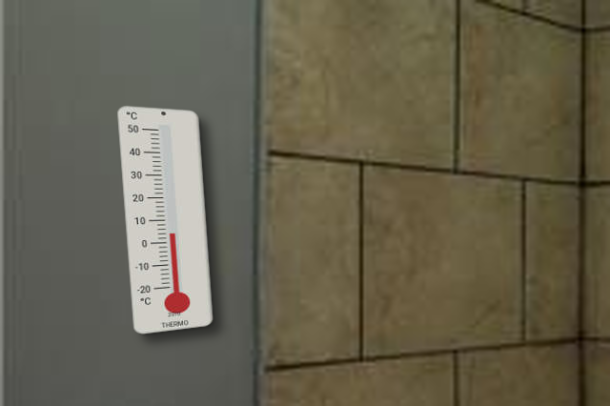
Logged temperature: 4 °C
